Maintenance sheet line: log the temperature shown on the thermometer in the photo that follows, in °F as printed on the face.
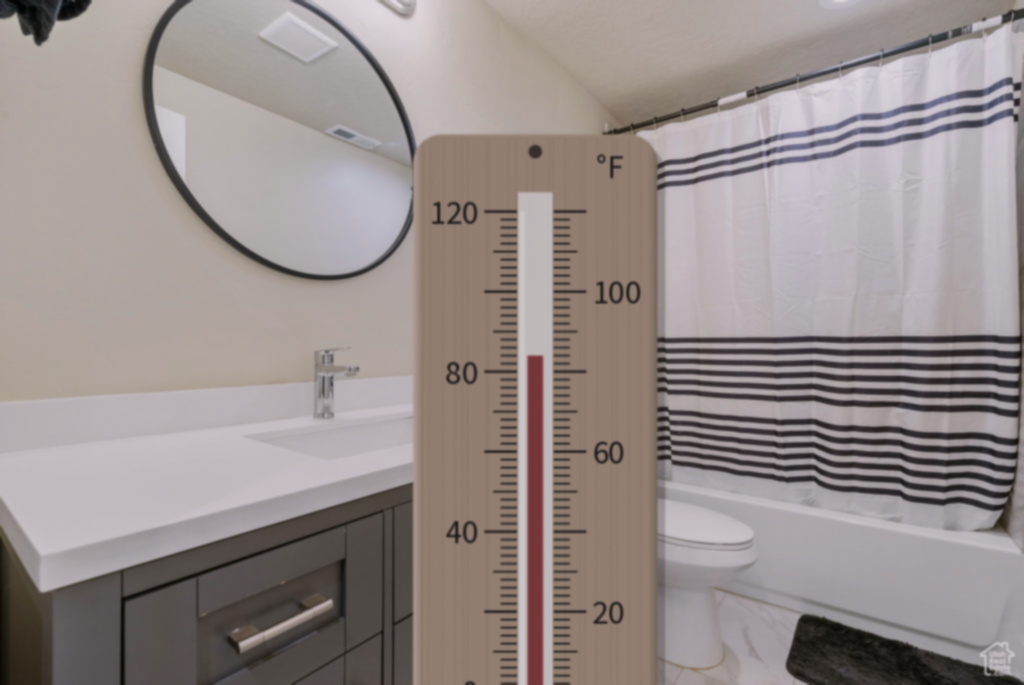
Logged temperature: 84 °F
